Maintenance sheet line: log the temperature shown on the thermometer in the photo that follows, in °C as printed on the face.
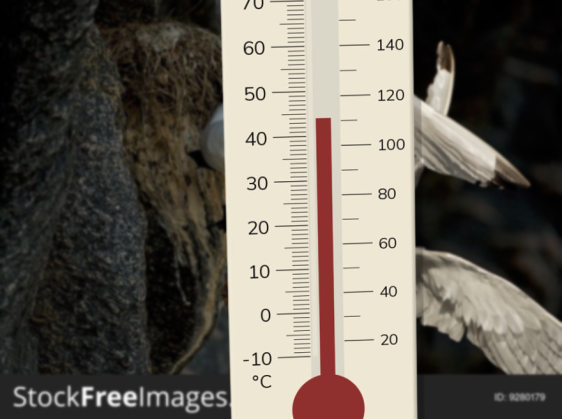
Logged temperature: 44 °C
